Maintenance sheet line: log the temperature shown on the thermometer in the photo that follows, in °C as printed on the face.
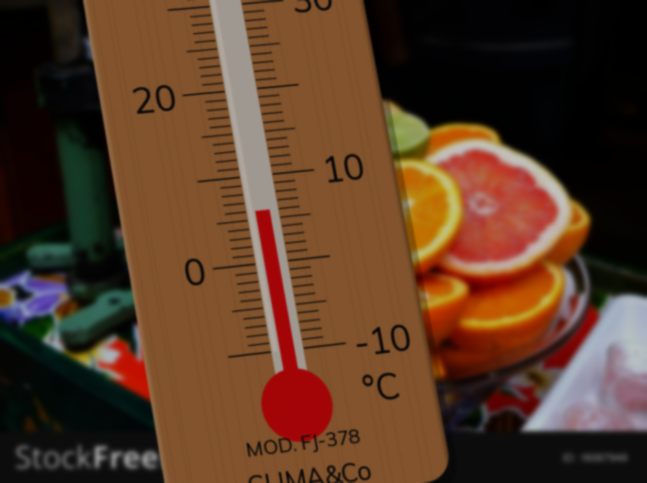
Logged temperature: 6 °C
